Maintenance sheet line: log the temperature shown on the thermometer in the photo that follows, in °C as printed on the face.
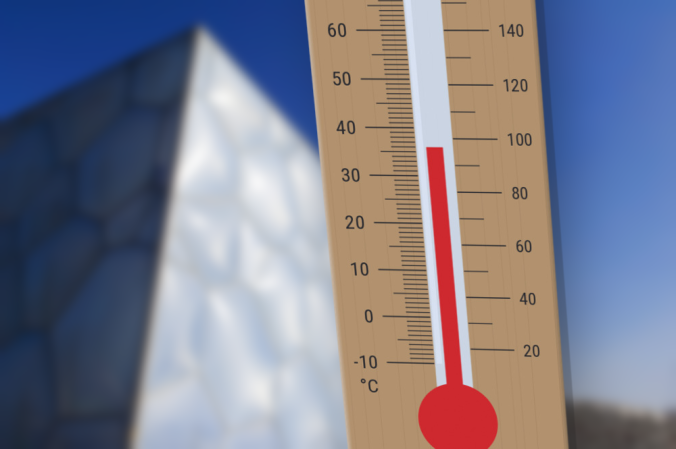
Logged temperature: 36 °C
